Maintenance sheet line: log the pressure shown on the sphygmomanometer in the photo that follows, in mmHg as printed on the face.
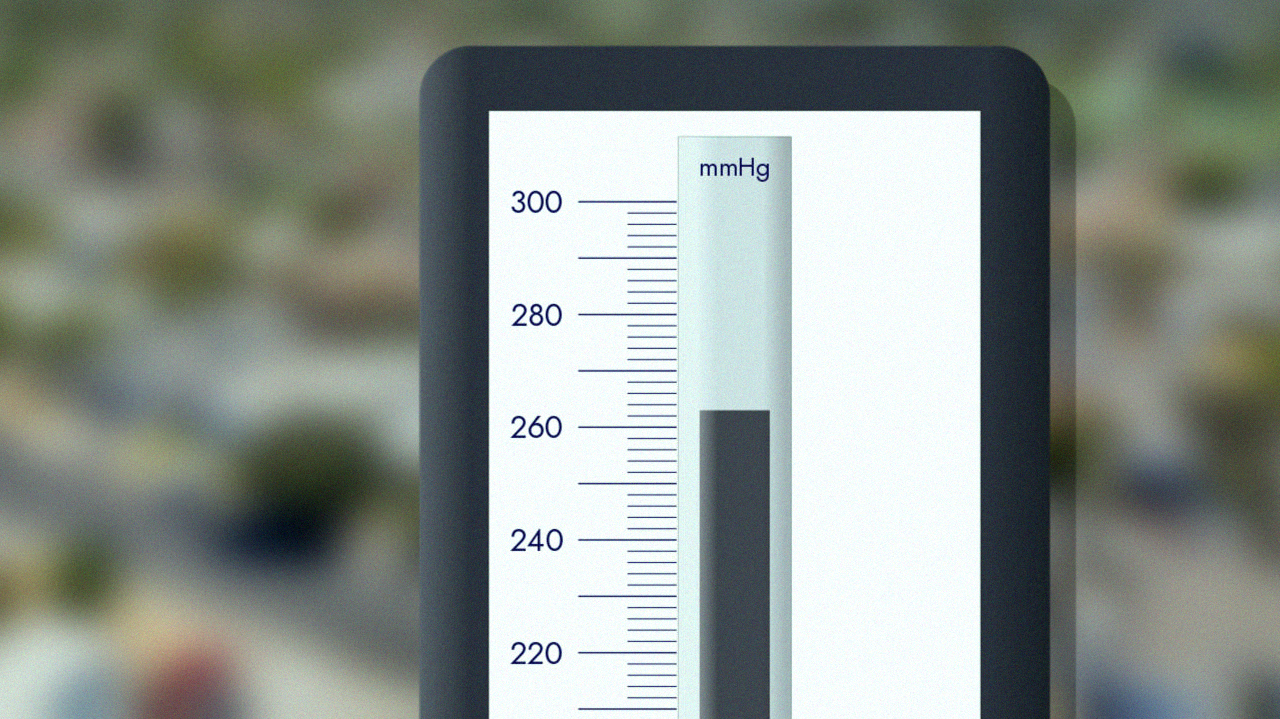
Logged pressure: 263 mmHg
